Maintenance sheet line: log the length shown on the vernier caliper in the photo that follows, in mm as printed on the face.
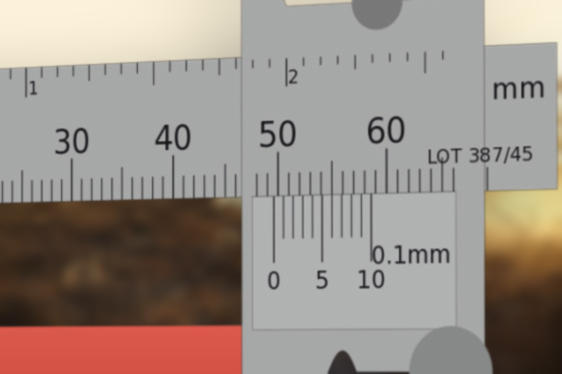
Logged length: 49.6 mm
